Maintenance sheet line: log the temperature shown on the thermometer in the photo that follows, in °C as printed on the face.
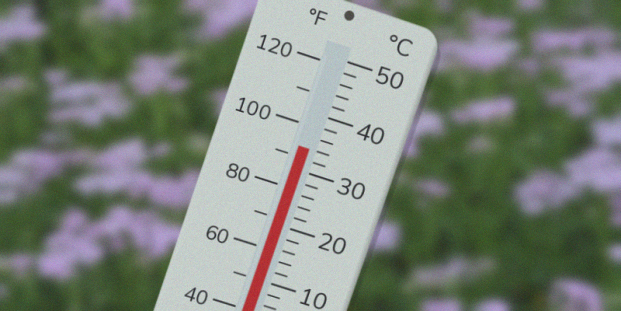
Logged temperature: 34 °C
